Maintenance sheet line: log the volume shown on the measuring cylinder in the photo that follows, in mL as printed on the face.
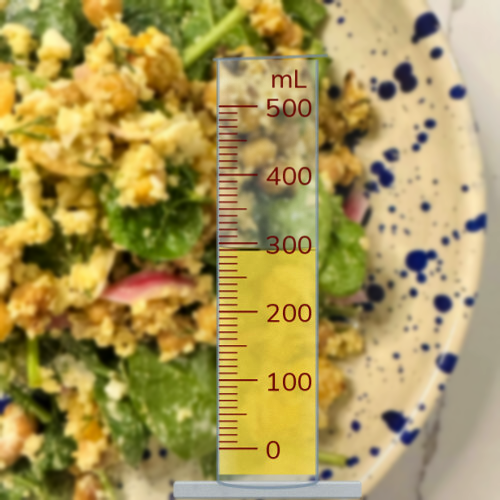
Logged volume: 290 mL
